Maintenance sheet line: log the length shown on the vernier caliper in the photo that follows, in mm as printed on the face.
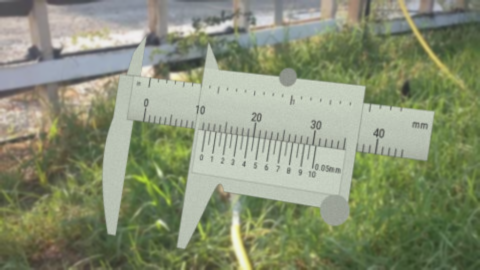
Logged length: 11.5 mm
